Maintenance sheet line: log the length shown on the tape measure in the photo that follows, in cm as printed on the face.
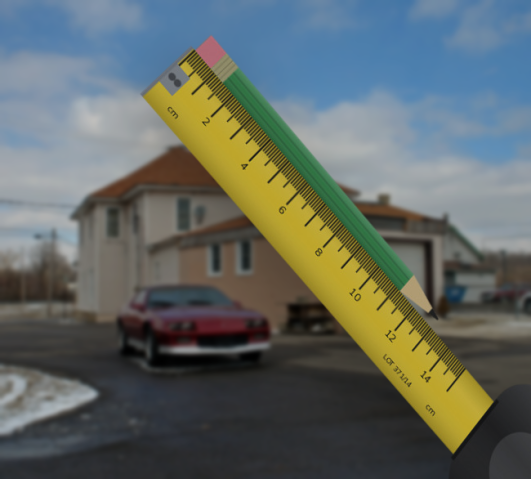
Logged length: 13 cm
